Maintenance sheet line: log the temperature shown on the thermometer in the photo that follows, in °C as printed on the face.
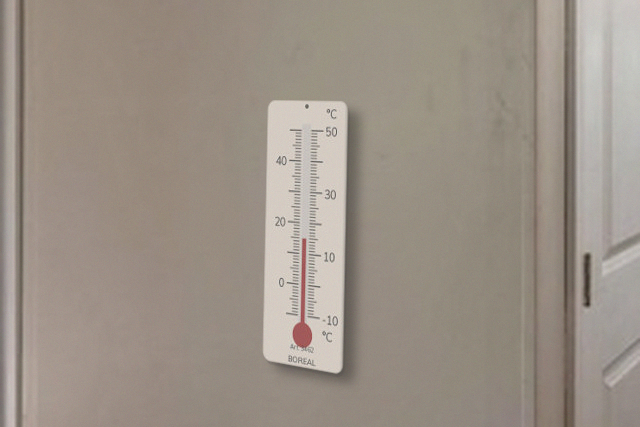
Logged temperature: 15 °C
